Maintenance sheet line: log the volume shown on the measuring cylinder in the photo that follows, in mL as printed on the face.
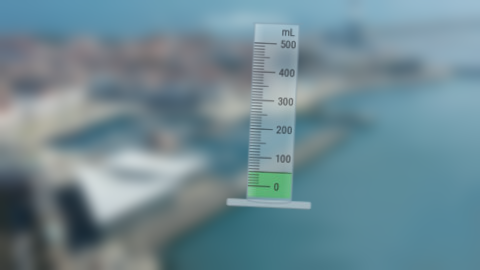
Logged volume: 50 mL
